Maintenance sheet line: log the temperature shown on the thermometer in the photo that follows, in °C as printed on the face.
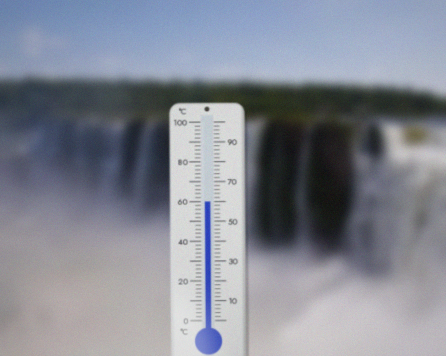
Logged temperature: 60 °C
